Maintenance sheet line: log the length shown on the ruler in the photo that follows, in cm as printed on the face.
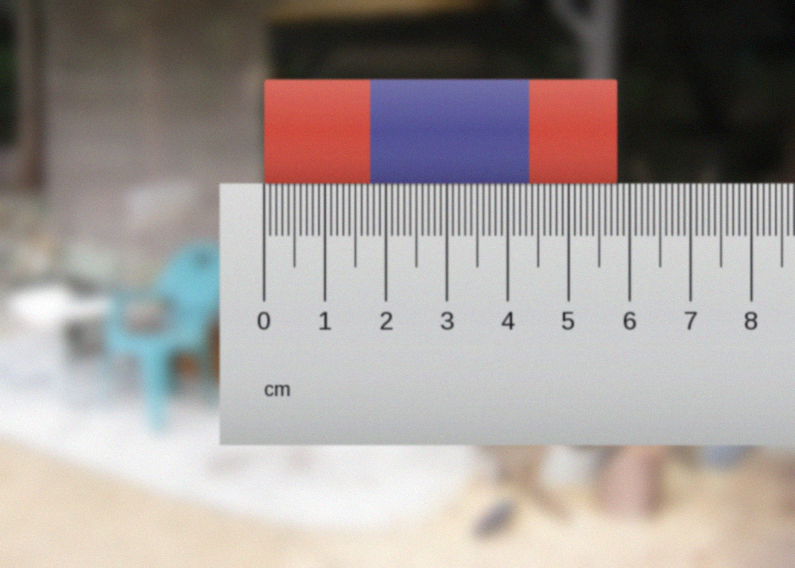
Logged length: 5.8 cm
